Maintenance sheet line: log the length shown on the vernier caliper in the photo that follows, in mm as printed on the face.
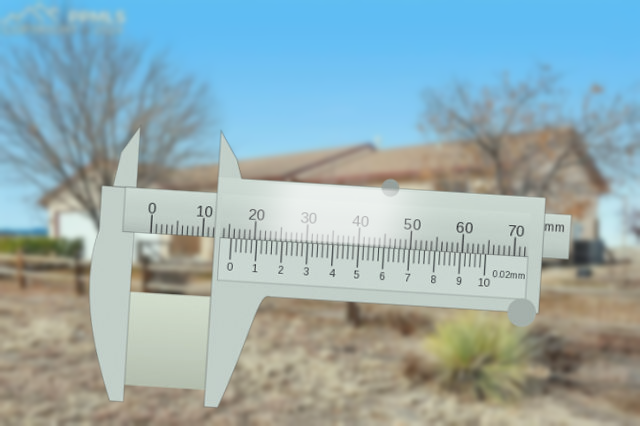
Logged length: 15.5 mm
